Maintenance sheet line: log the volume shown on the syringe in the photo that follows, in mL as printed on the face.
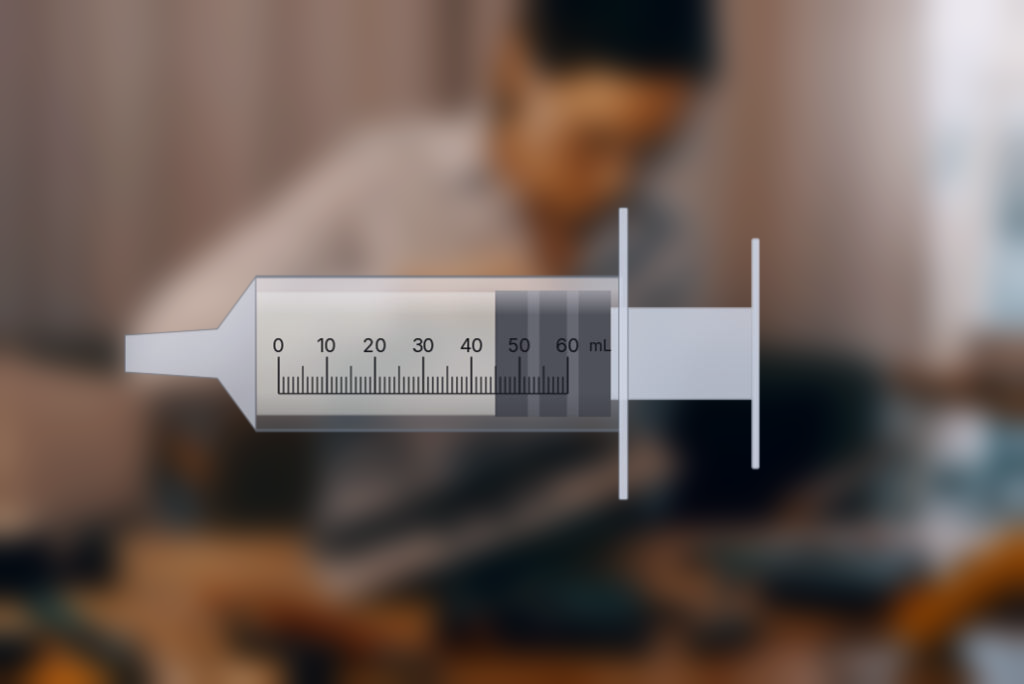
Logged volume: 45 mL
